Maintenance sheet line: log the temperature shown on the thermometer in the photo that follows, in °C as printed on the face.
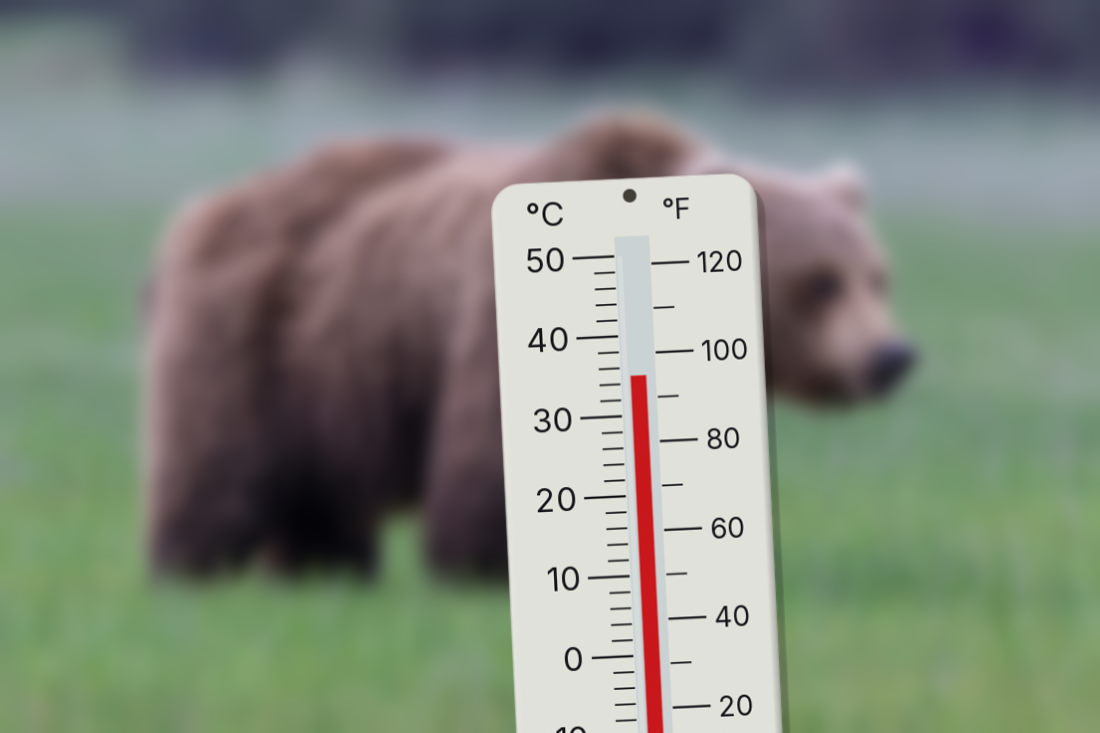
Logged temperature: 35 °C
